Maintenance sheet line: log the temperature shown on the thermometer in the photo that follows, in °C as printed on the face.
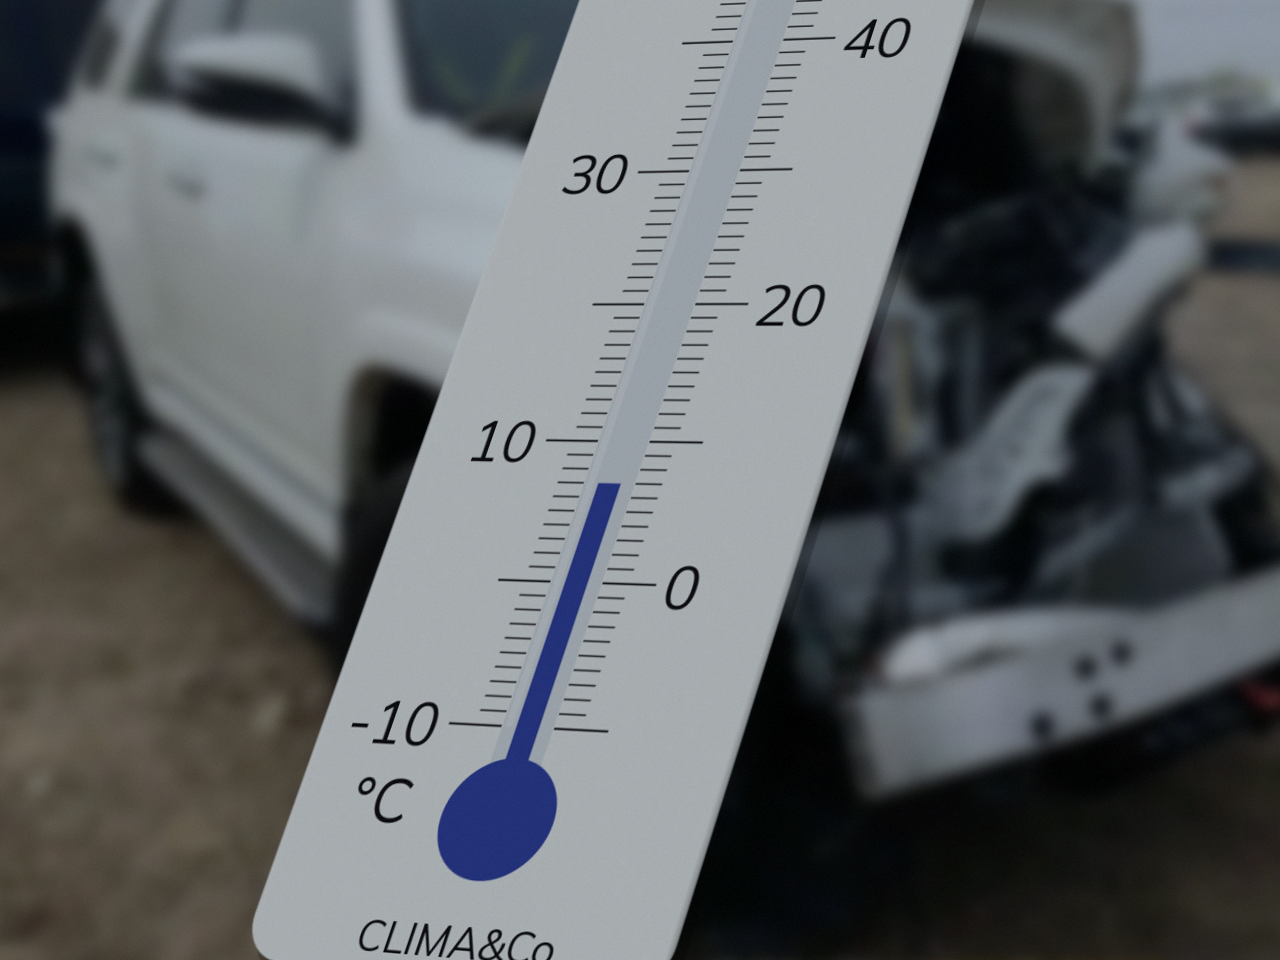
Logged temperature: 7 °C
